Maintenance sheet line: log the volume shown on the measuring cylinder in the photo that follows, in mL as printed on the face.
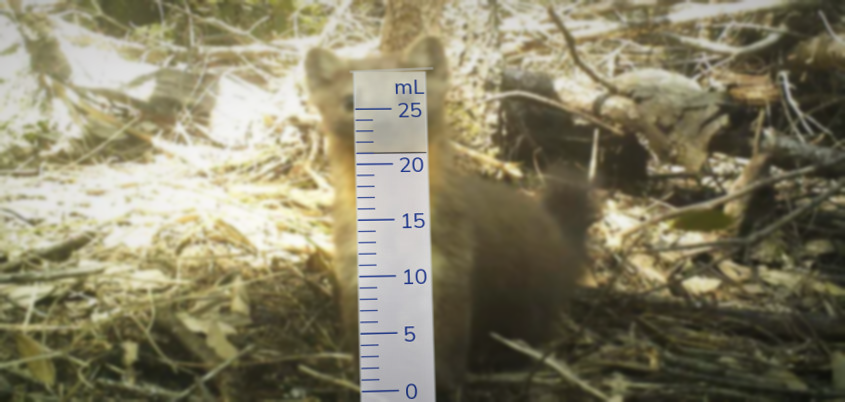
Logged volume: 21 mL
